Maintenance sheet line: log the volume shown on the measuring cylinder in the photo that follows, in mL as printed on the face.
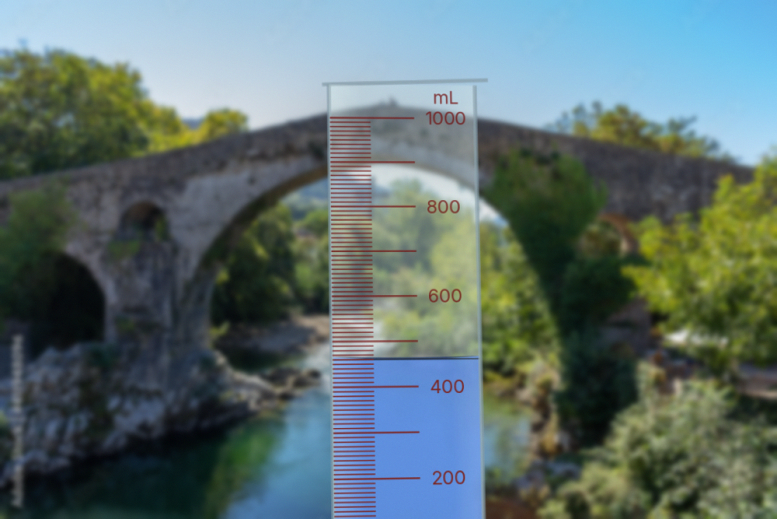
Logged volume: 460 mL
